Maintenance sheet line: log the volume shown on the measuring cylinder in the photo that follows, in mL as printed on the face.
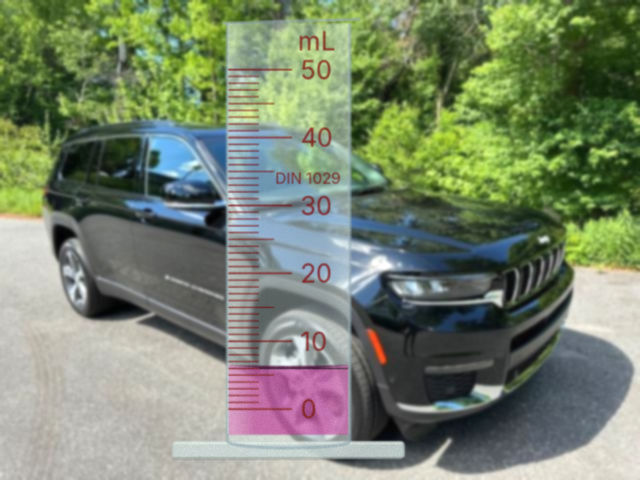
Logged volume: 6 mL
